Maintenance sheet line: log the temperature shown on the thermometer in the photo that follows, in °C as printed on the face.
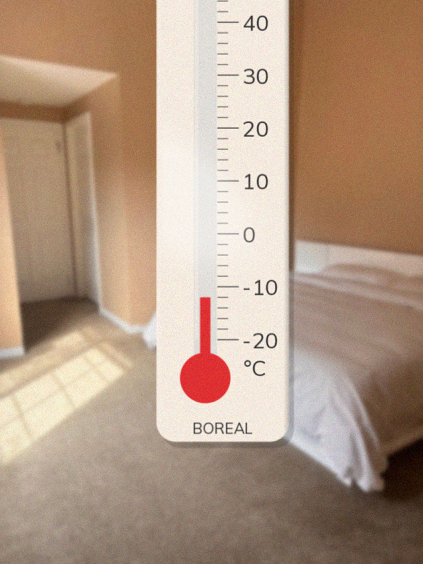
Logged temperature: -12 °C
